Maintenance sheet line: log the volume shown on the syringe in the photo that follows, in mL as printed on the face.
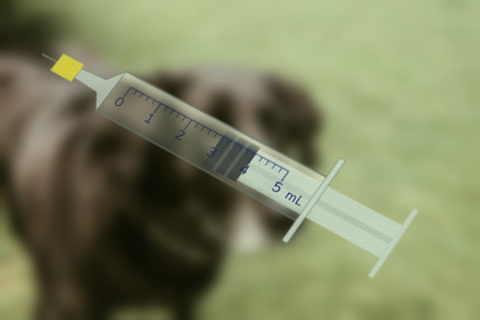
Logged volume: 3 mL
